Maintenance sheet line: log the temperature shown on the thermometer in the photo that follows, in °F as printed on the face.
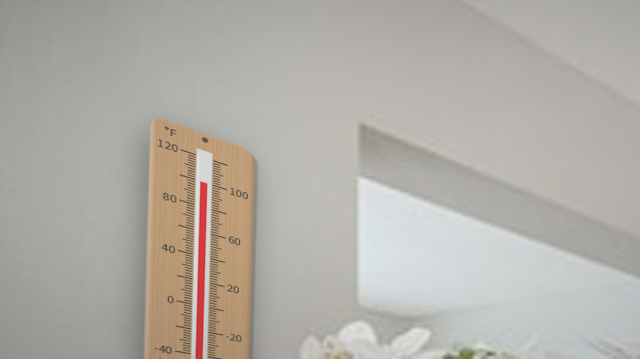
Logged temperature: 100 °F
